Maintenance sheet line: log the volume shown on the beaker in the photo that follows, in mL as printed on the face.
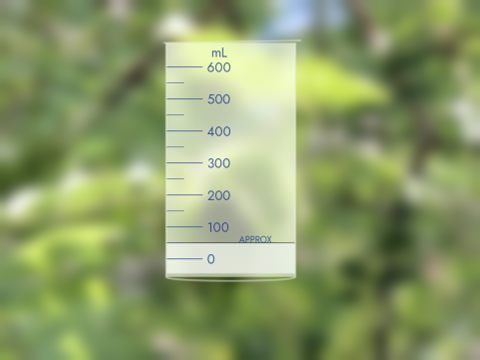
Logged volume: 50 mL
